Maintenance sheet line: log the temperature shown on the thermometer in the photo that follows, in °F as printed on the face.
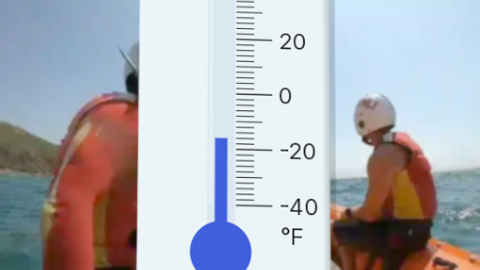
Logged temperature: -16 °F
